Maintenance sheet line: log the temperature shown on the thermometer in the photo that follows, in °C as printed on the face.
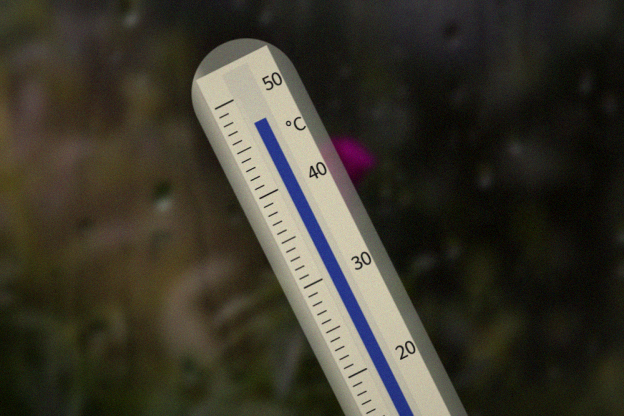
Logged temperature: 47 °C
